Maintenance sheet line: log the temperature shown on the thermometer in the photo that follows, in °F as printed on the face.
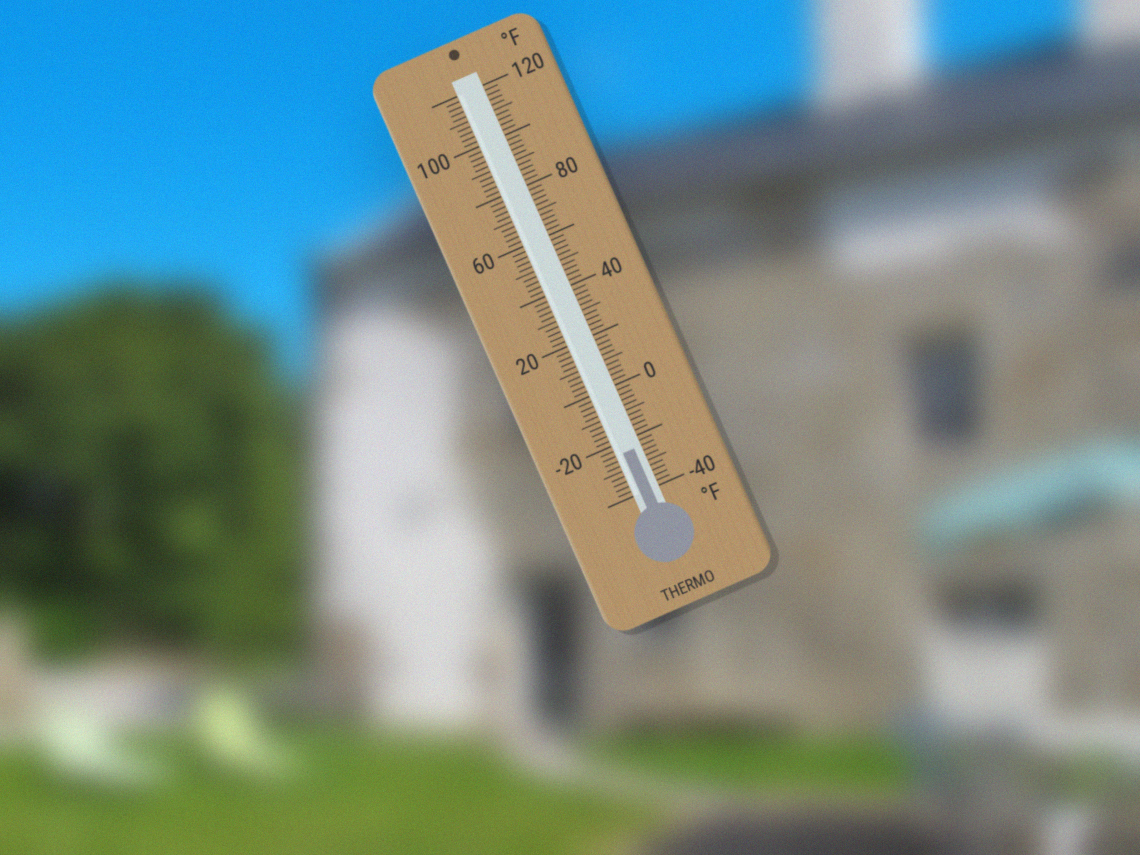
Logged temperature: -24 °F
